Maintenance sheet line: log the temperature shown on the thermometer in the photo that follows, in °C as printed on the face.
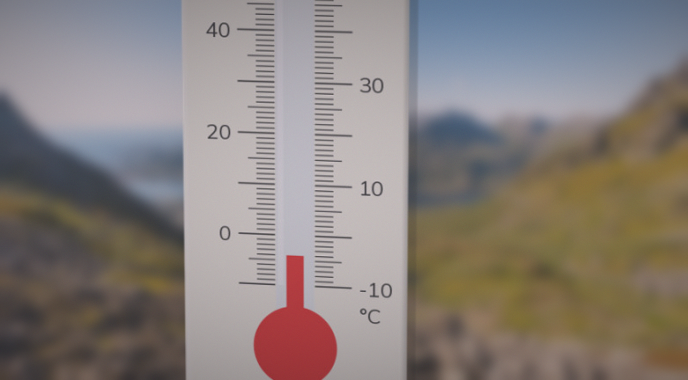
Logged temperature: -4 °C
